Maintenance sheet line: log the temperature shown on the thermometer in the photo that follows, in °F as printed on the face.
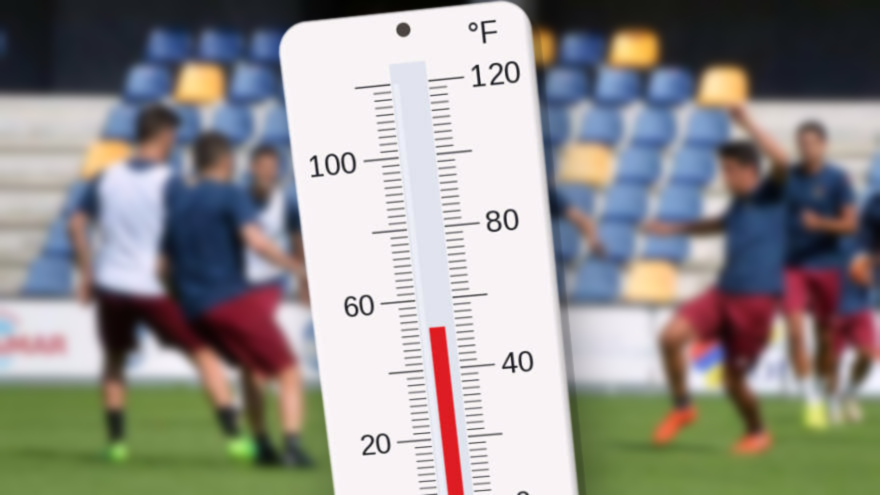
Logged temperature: 52 °F
